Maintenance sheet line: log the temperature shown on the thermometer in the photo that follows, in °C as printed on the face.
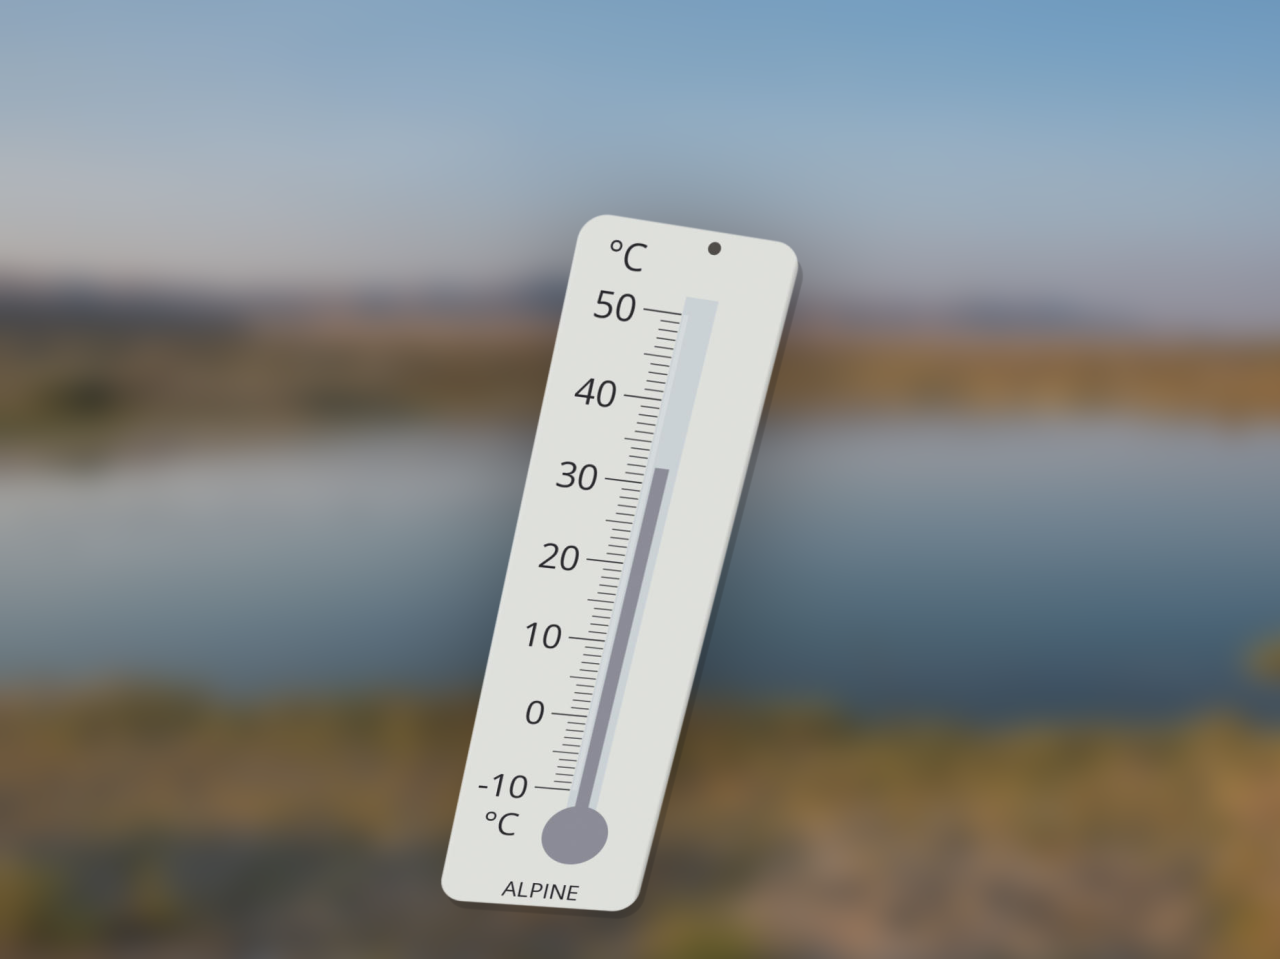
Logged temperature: 32 °C
